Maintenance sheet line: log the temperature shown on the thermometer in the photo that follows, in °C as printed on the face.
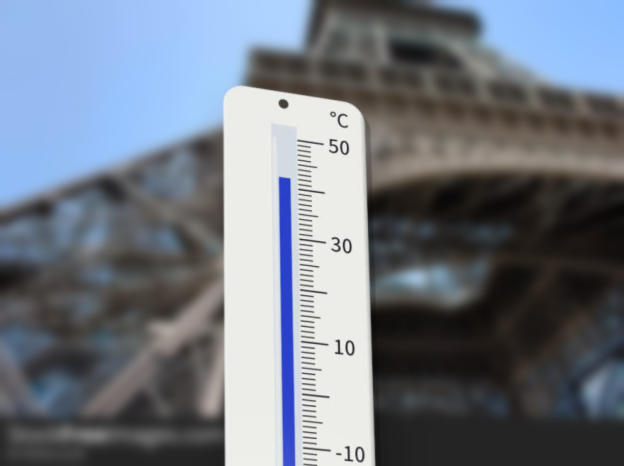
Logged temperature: 42 °C
